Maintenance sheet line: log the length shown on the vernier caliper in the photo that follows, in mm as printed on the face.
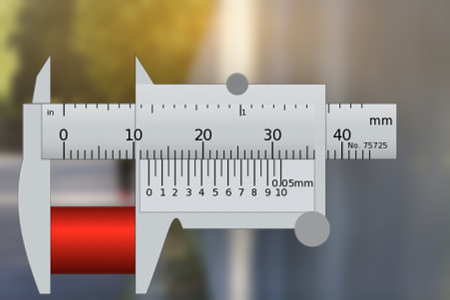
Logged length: 12.2 mm
